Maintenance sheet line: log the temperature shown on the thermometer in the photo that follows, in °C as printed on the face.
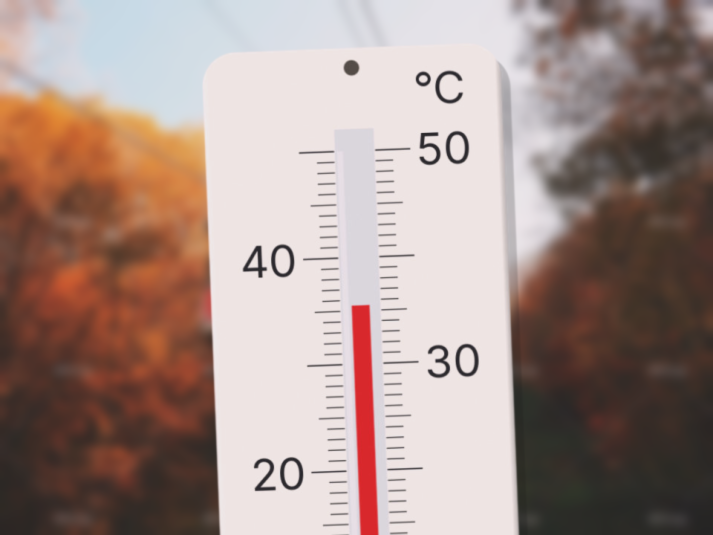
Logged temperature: 35.5 °C
